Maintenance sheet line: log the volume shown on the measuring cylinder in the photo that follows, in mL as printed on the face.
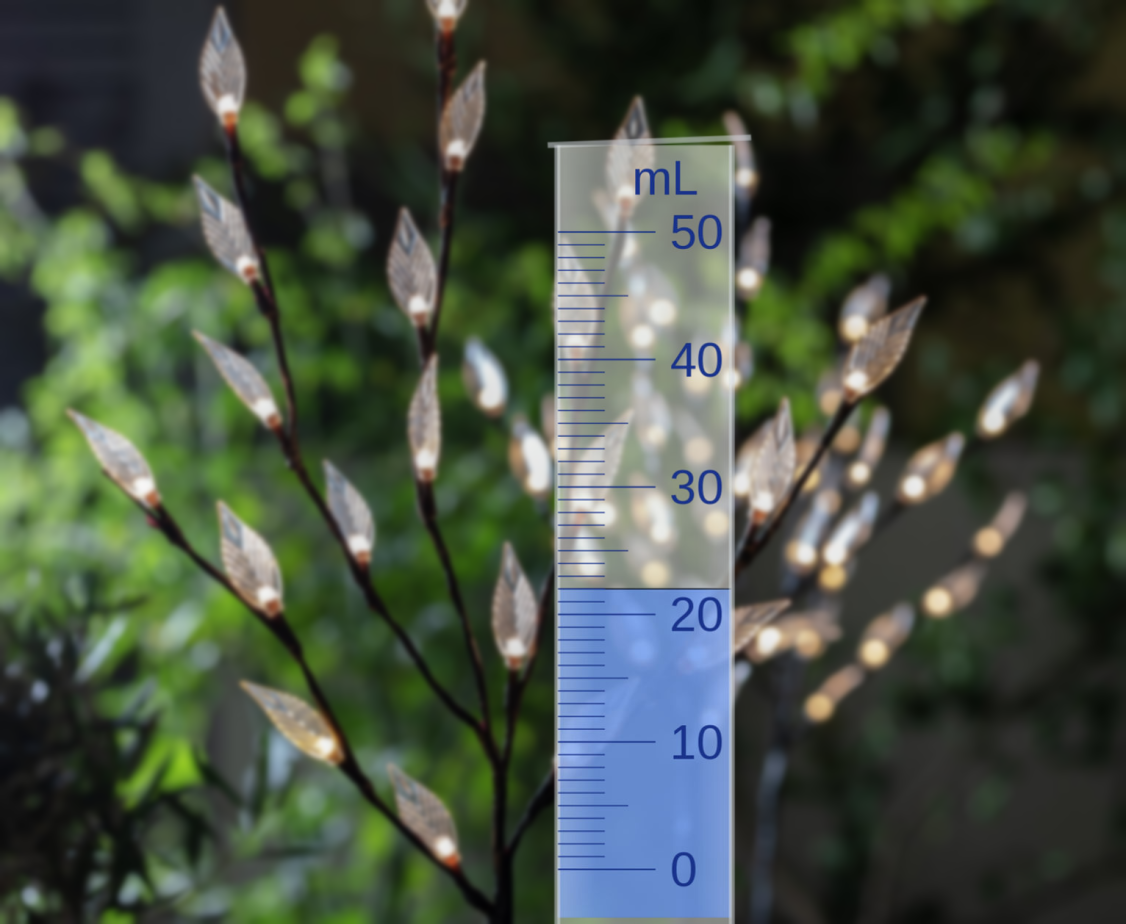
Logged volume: 22 mL
